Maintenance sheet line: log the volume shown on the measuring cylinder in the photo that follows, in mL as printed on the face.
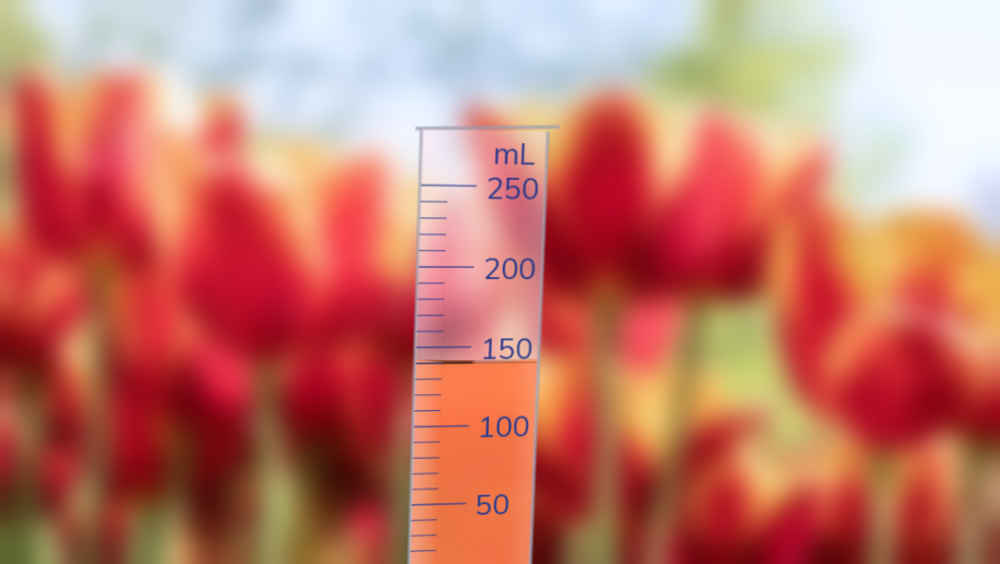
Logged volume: 140 mL
